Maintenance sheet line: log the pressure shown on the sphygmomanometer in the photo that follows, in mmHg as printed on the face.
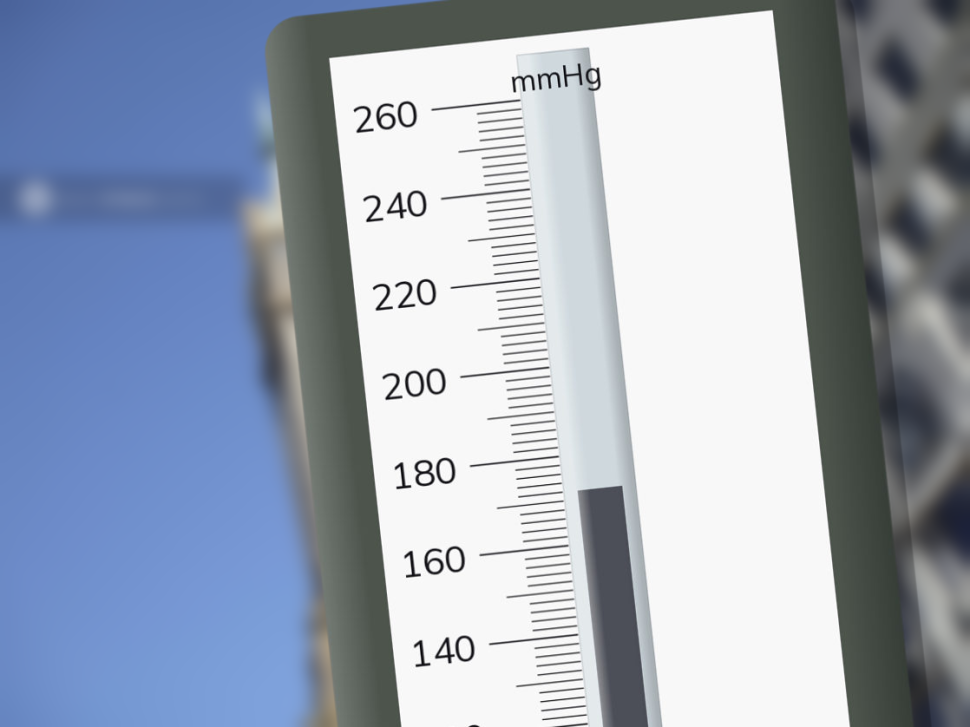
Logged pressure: 172 mmHg
